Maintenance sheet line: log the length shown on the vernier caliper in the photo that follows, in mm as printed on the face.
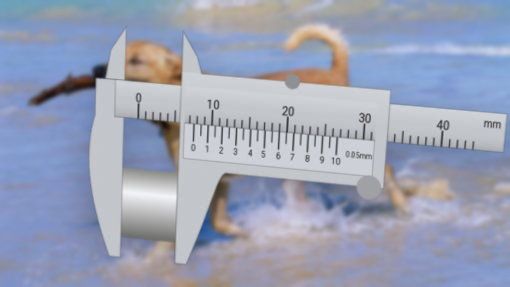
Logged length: 7.6 mm
